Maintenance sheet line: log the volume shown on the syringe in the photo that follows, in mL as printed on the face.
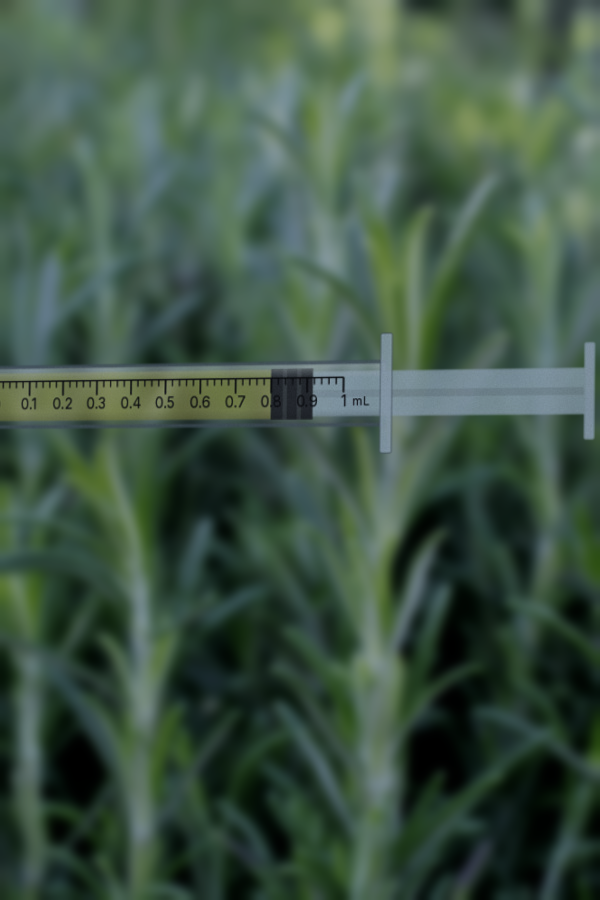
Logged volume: 0.8 mL
